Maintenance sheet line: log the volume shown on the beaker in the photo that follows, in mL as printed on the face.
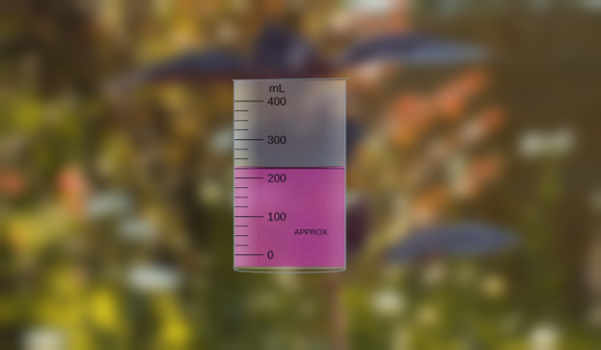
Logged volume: 225 mL
